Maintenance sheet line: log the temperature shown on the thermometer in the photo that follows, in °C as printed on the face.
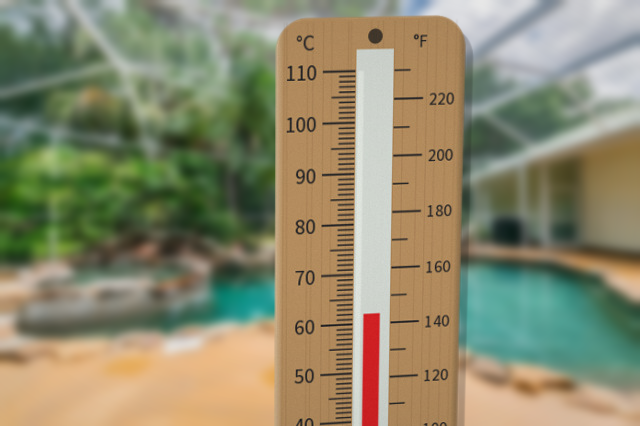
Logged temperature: 62 °C
